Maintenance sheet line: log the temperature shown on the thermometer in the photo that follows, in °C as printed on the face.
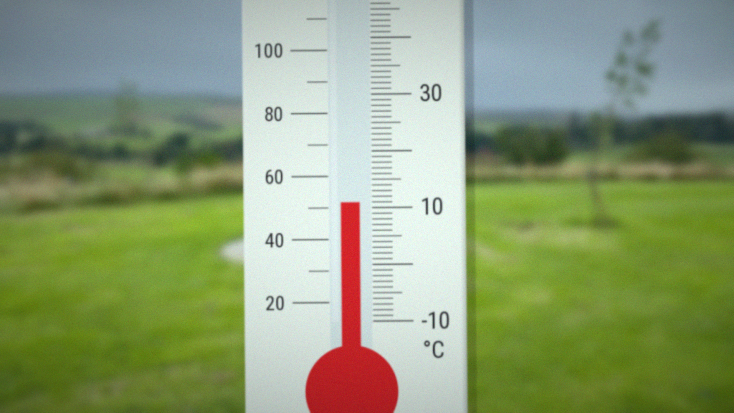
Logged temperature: 11 °C
